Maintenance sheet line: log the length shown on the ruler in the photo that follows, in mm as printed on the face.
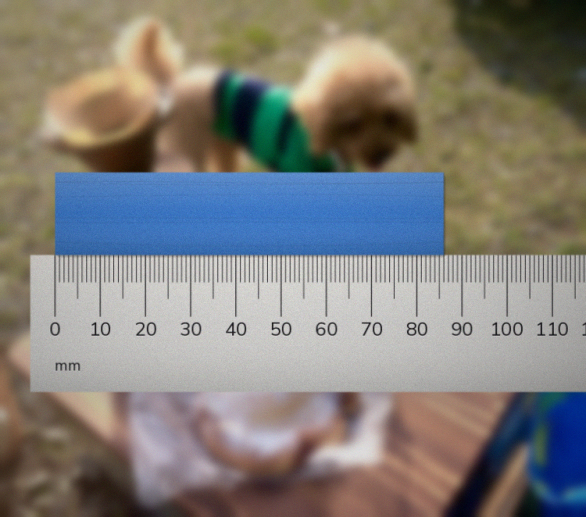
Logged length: 86 mm
